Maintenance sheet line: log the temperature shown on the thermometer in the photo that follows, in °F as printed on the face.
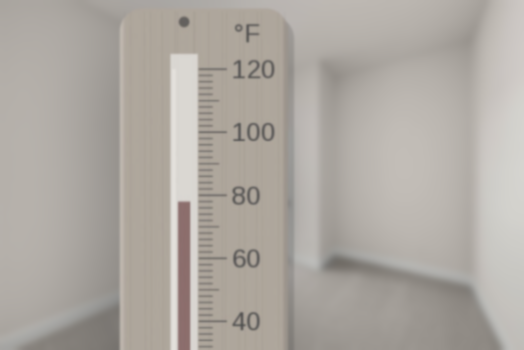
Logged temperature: 78 °F
